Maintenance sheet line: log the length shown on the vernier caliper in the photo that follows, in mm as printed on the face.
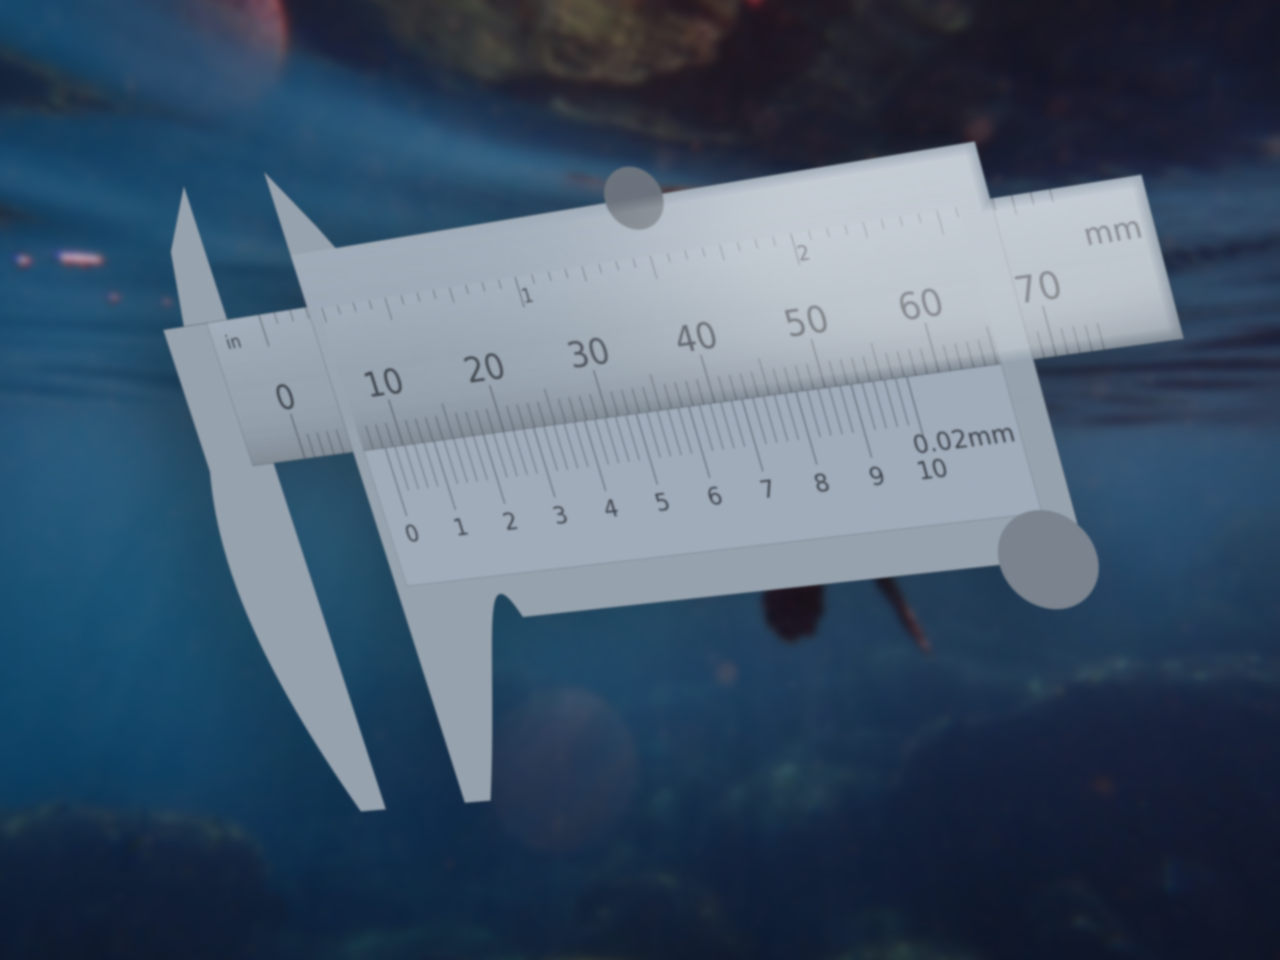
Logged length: 8.2 mm
